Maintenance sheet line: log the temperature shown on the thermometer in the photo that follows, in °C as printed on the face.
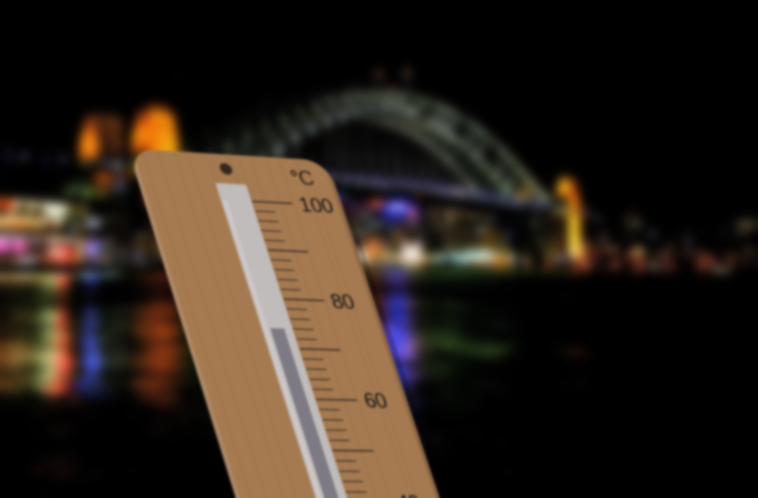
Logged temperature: 74 °C
